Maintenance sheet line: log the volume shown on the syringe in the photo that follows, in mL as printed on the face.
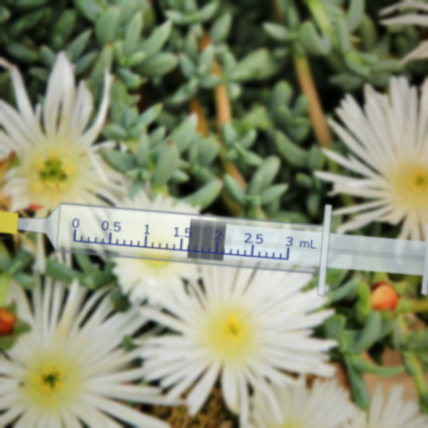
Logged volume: 1.6 mL
